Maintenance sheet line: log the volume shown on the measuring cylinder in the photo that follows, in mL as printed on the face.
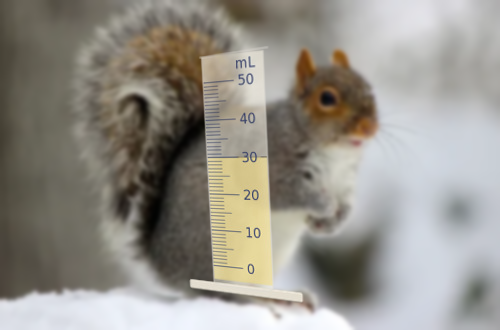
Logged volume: 30 mL
